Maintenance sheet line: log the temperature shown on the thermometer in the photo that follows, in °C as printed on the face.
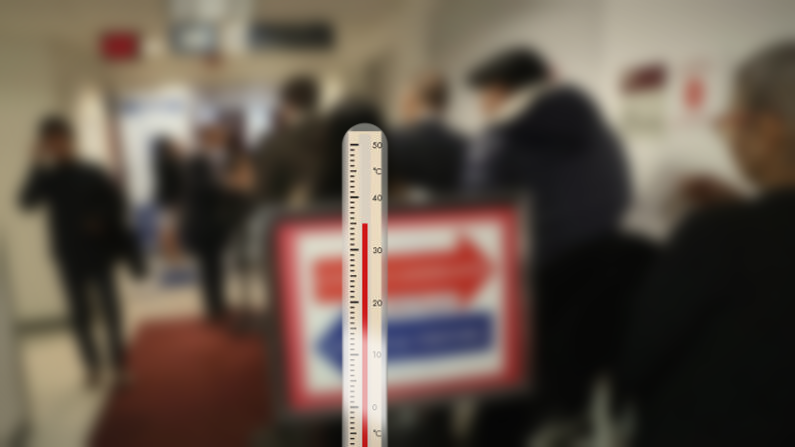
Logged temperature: 35 °C
